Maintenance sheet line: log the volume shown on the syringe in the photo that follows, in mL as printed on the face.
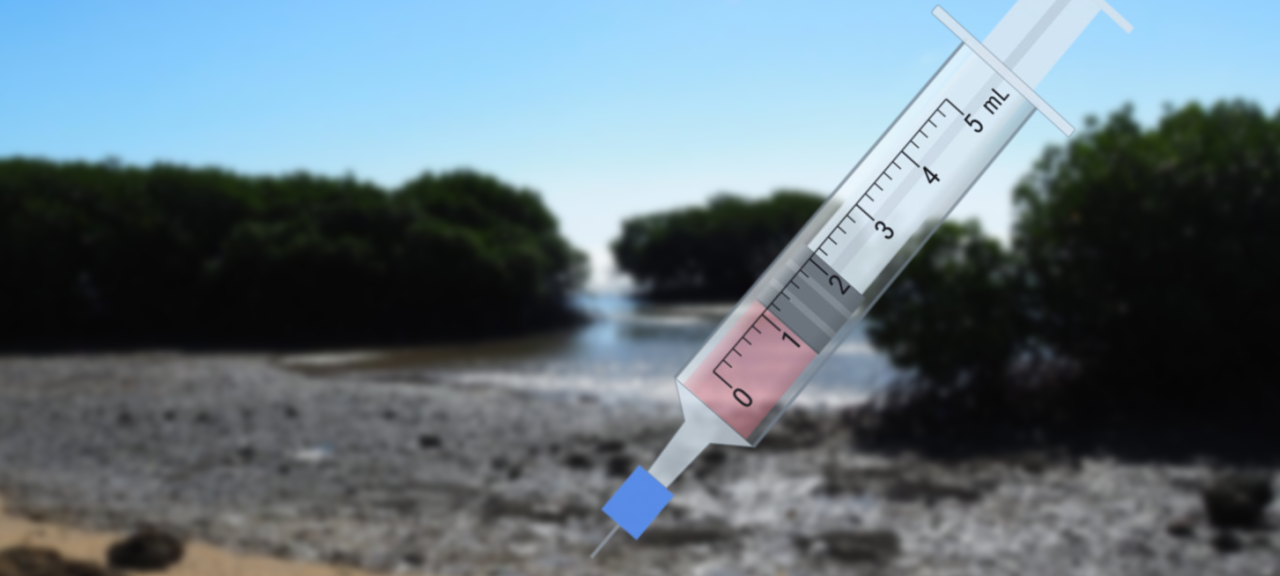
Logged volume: 1.1 mL
